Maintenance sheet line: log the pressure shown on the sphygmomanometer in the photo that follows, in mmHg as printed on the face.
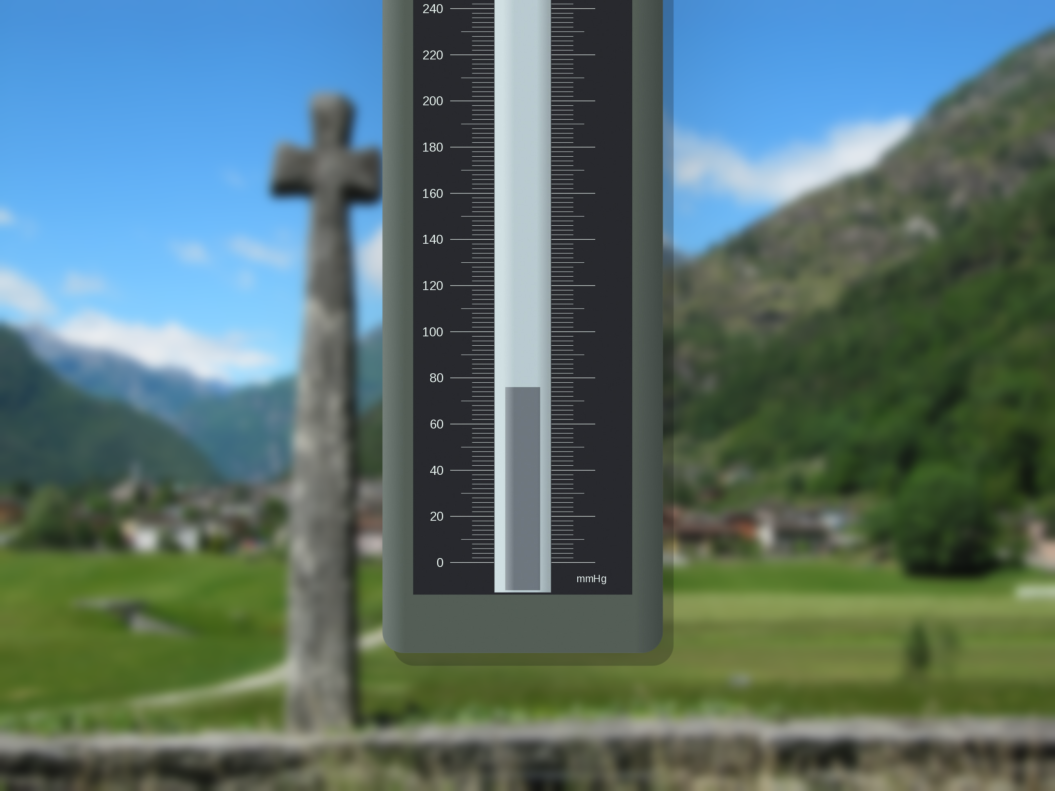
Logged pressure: 76 mmHg
